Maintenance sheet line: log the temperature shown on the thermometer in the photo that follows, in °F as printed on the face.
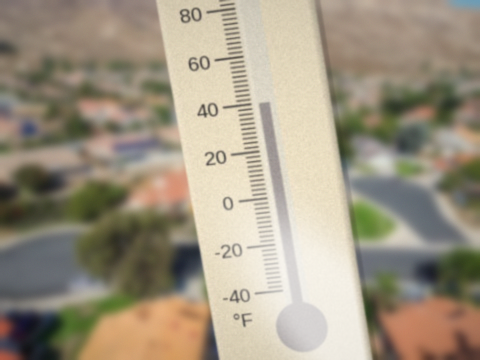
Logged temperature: 40 °F
